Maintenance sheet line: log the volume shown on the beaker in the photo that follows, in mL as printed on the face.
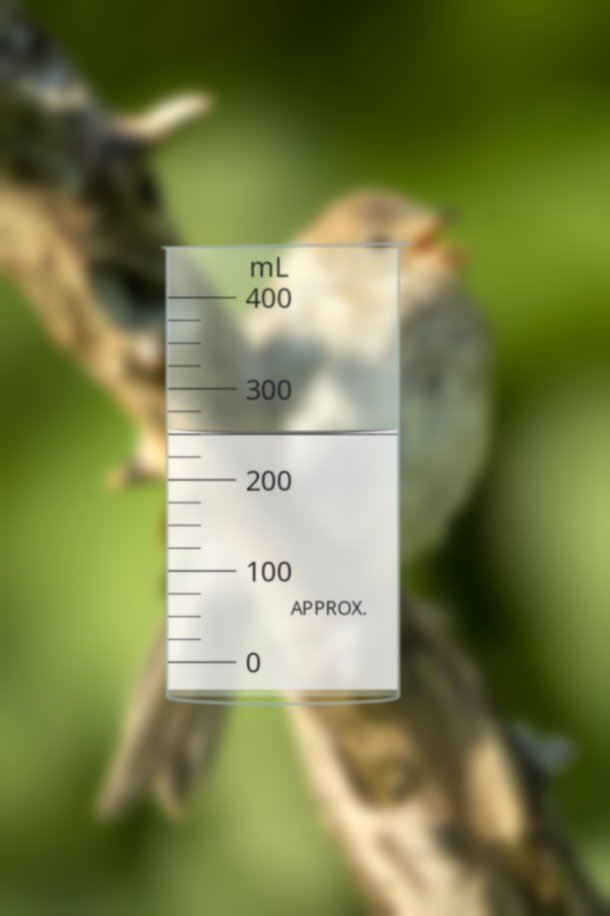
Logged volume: 250 mL
